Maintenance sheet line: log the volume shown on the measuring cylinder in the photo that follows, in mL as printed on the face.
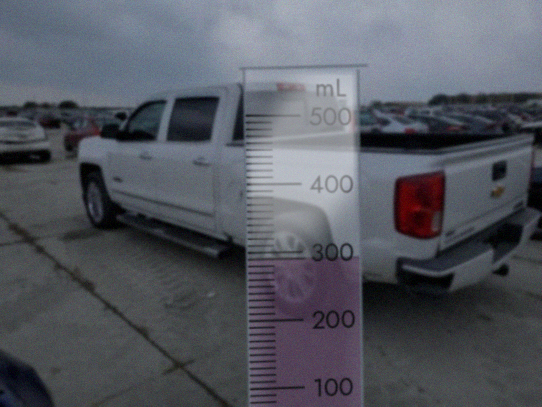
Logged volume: 290 mL
